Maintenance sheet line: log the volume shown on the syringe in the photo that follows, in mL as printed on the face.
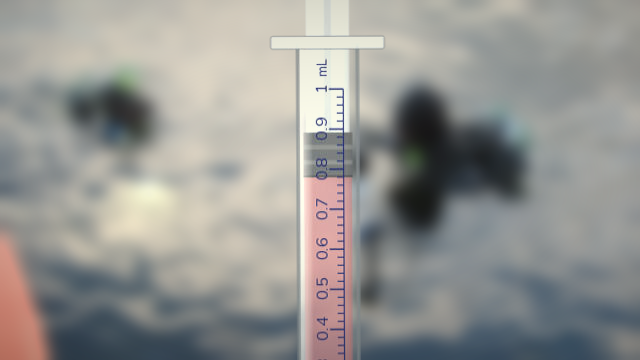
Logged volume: 0.78 mL
